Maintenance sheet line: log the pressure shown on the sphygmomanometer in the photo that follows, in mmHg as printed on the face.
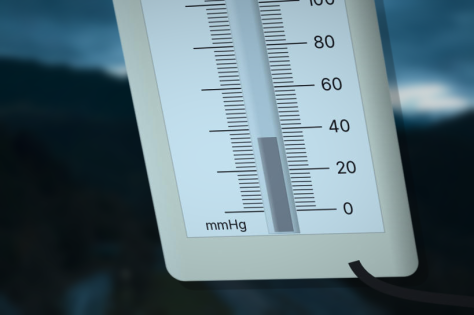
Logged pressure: 36 mmHg
